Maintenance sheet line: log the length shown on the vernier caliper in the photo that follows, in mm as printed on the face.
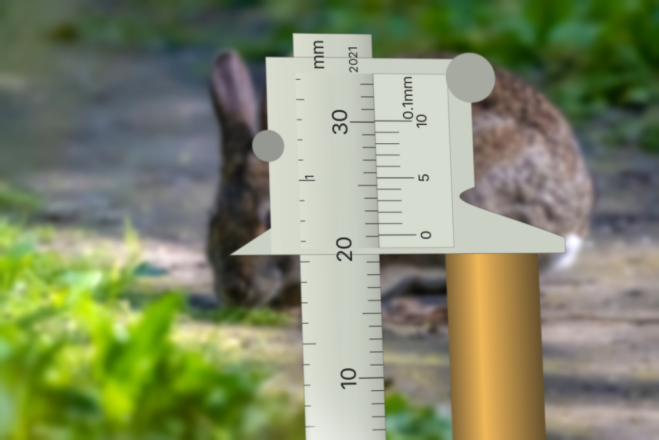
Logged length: 21.1 mm
